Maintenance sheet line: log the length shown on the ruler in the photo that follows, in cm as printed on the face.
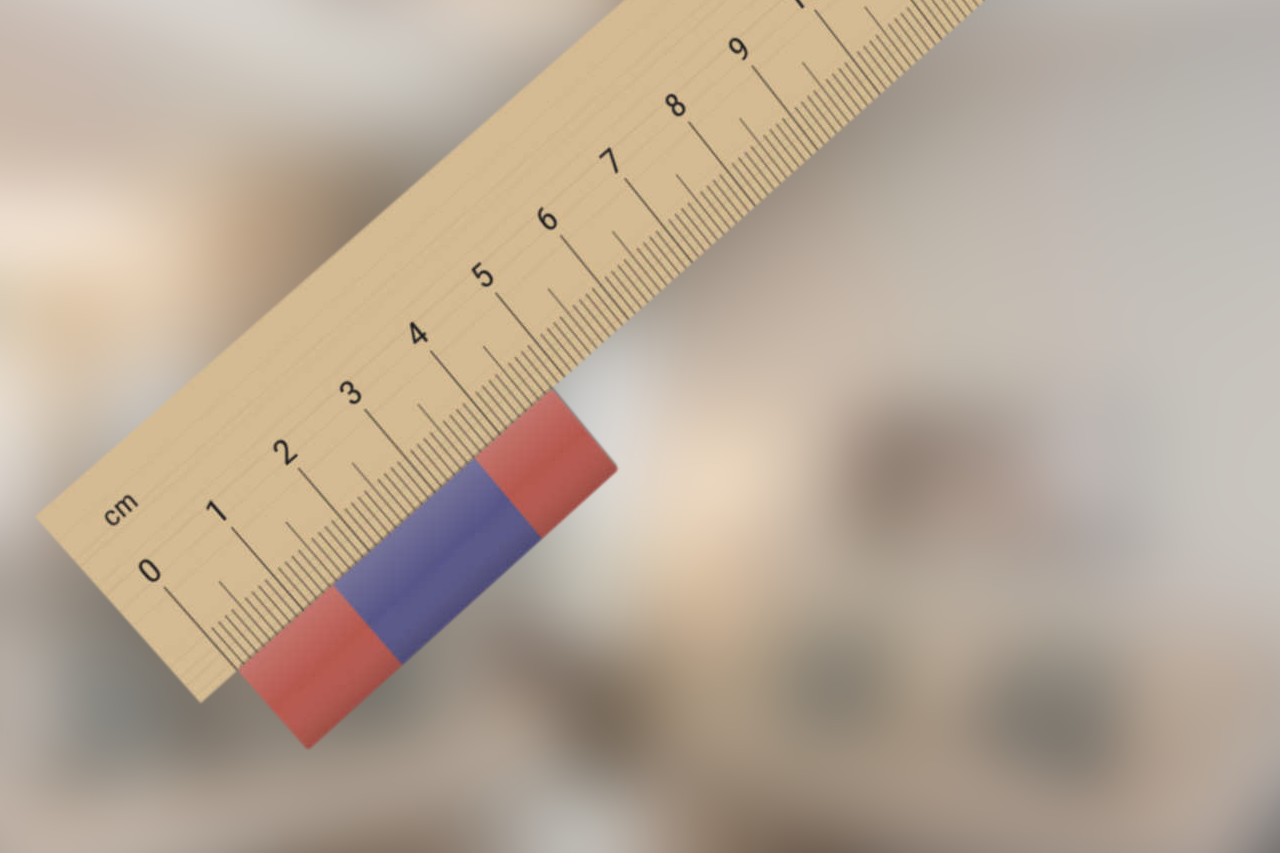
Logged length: 4.8 cm
